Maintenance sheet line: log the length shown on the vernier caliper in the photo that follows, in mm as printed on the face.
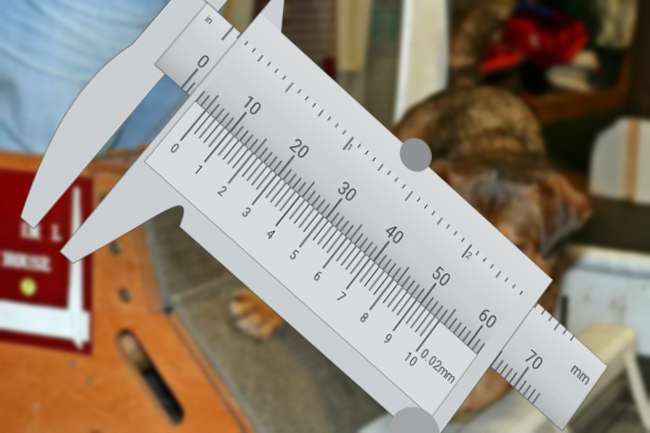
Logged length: 5.0 mm
